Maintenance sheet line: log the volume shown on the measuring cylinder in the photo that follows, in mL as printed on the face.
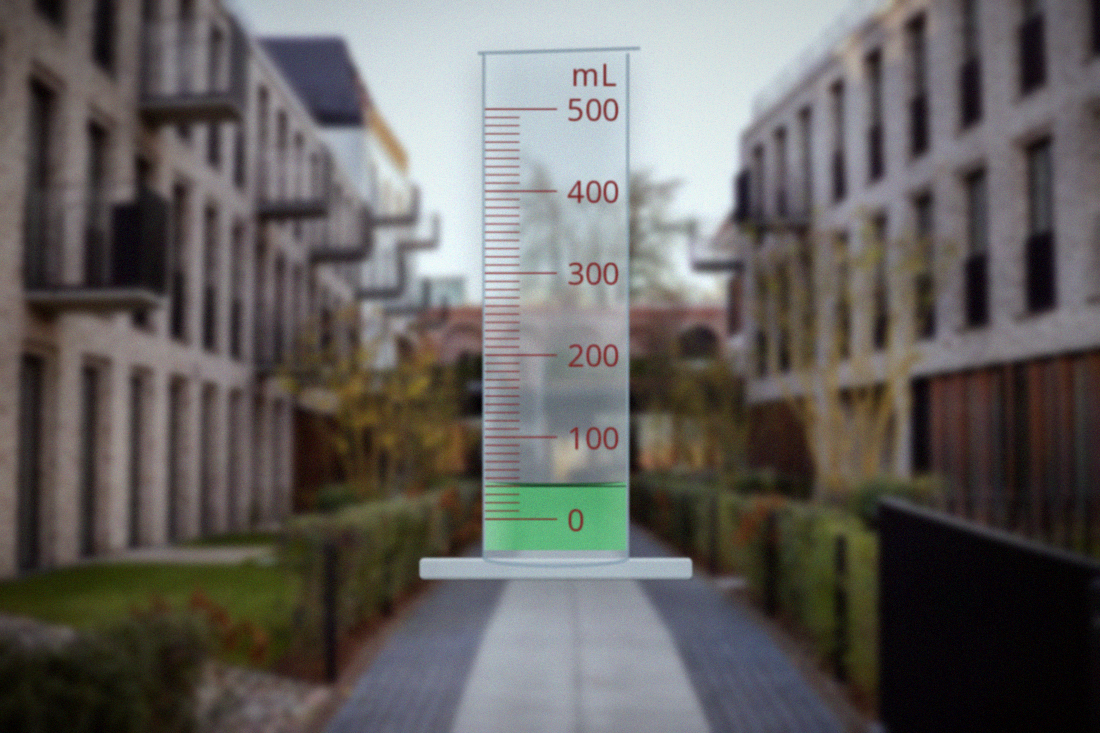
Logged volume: 40 mL
